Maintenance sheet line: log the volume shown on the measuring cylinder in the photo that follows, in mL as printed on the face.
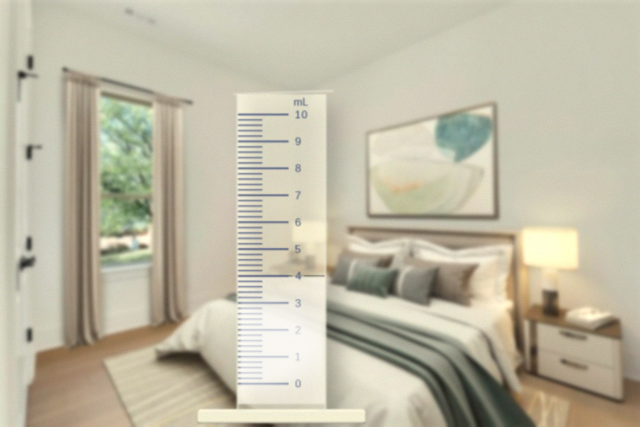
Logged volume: 4 mL
